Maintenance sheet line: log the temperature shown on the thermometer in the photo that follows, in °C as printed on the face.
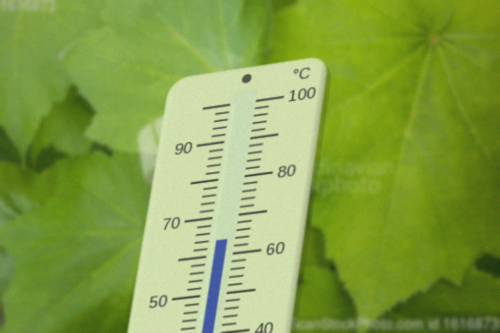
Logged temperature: 64 °C
